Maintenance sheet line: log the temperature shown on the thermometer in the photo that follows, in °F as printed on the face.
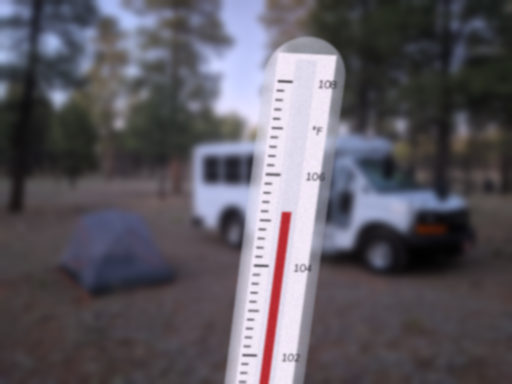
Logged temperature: 105.2 °F
